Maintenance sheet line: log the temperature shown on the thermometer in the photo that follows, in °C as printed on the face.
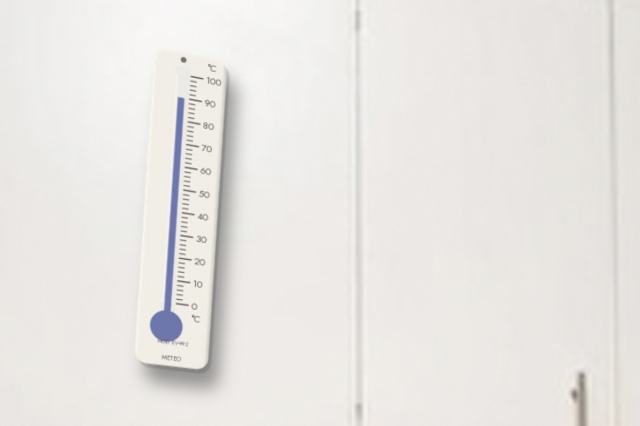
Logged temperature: 90 °C
